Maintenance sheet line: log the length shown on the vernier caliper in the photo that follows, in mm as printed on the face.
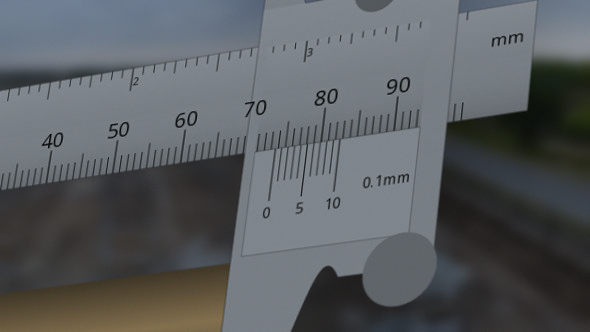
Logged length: 73.6 mm
